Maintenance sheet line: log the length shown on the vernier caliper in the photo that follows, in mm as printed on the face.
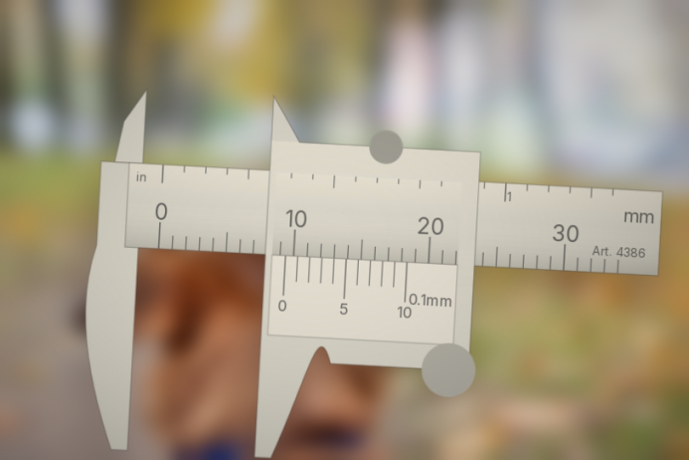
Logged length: 9.4 mm
